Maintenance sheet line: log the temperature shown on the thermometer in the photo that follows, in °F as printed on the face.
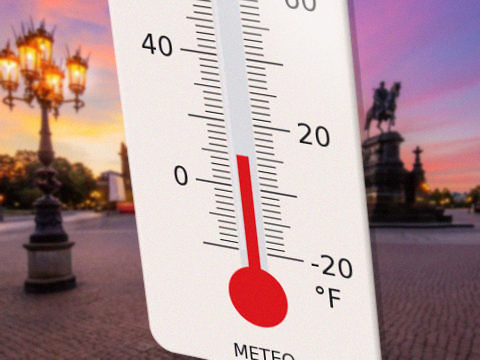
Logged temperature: 10 °F
